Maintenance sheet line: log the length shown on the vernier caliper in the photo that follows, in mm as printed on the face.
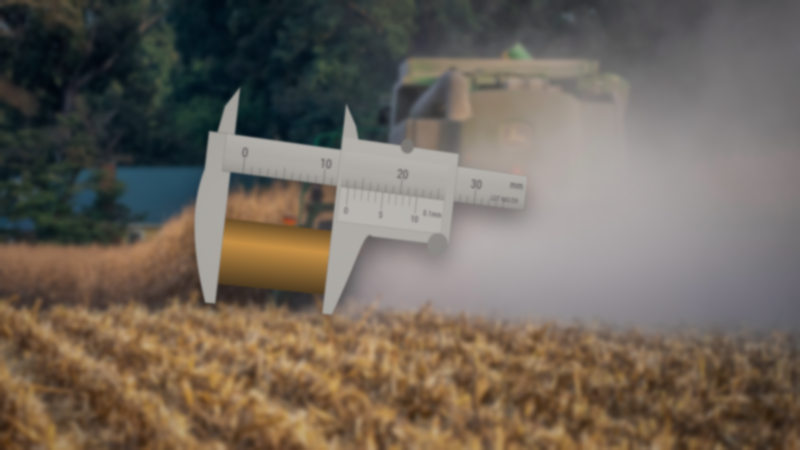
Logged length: 13.2 mm
